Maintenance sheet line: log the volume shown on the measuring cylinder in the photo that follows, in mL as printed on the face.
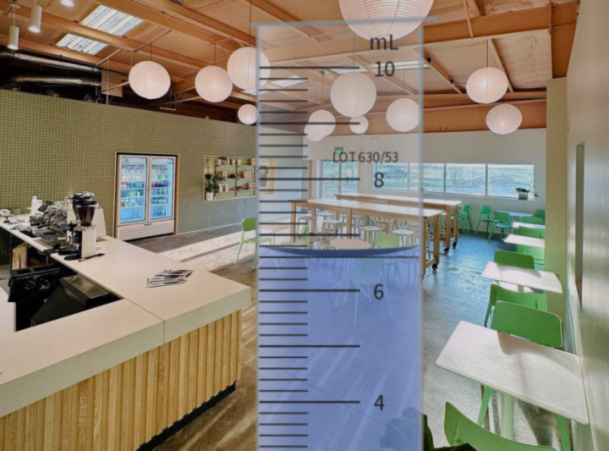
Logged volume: 6.6 mL
